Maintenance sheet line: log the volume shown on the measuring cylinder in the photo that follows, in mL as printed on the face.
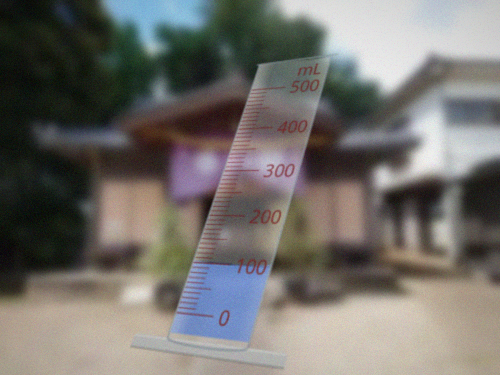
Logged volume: 100 mL
